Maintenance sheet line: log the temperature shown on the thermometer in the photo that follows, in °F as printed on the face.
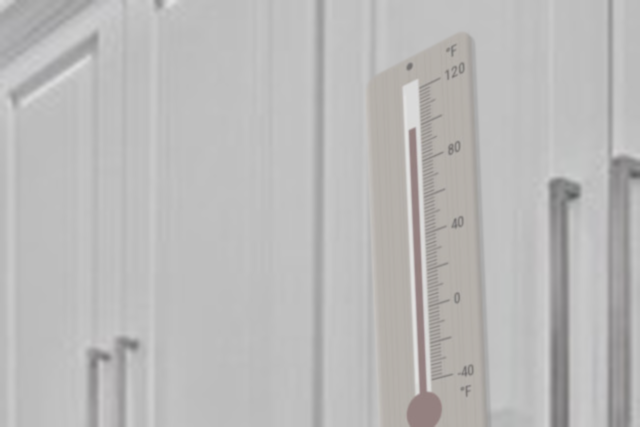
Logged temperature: 100 °F
